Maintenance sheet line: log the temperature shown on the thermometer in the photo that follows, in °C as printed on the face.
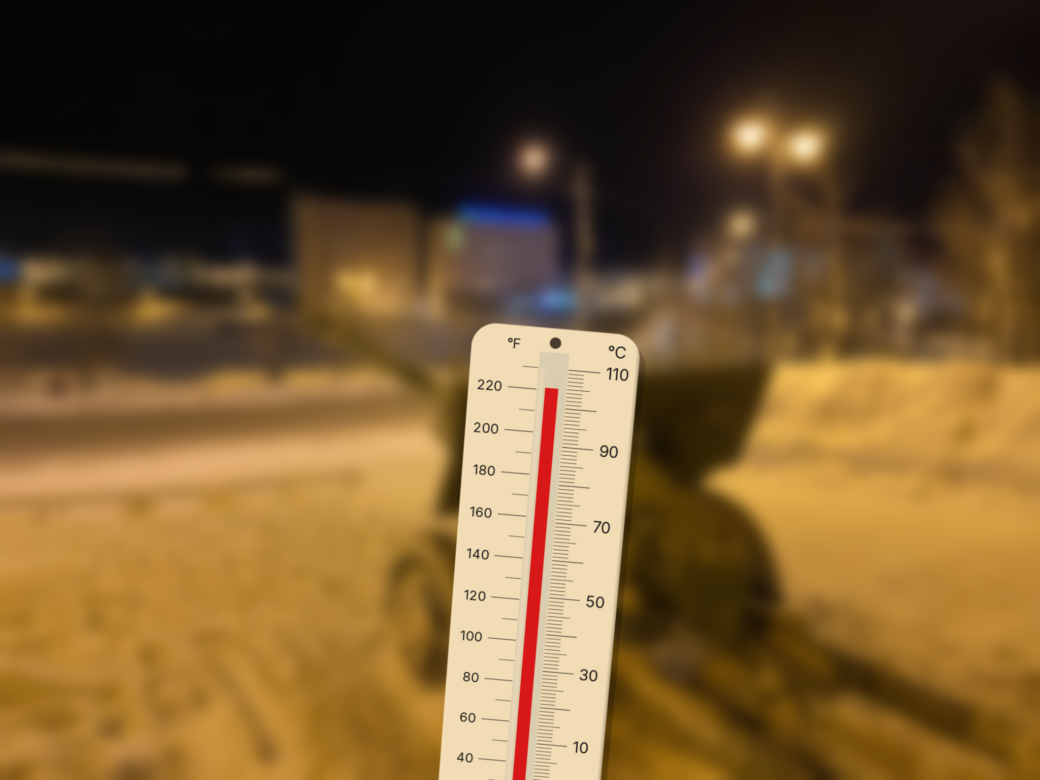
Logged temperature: 105 °C
